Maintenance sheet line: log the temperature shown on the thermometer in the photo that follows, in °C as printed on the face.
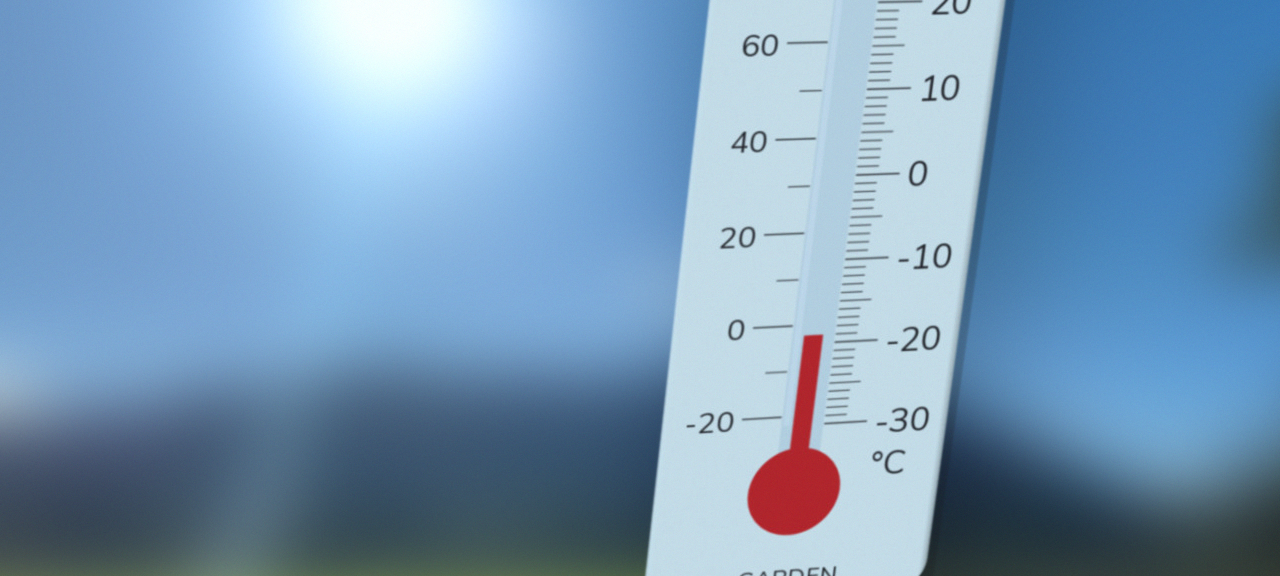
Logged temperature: -19 °C
